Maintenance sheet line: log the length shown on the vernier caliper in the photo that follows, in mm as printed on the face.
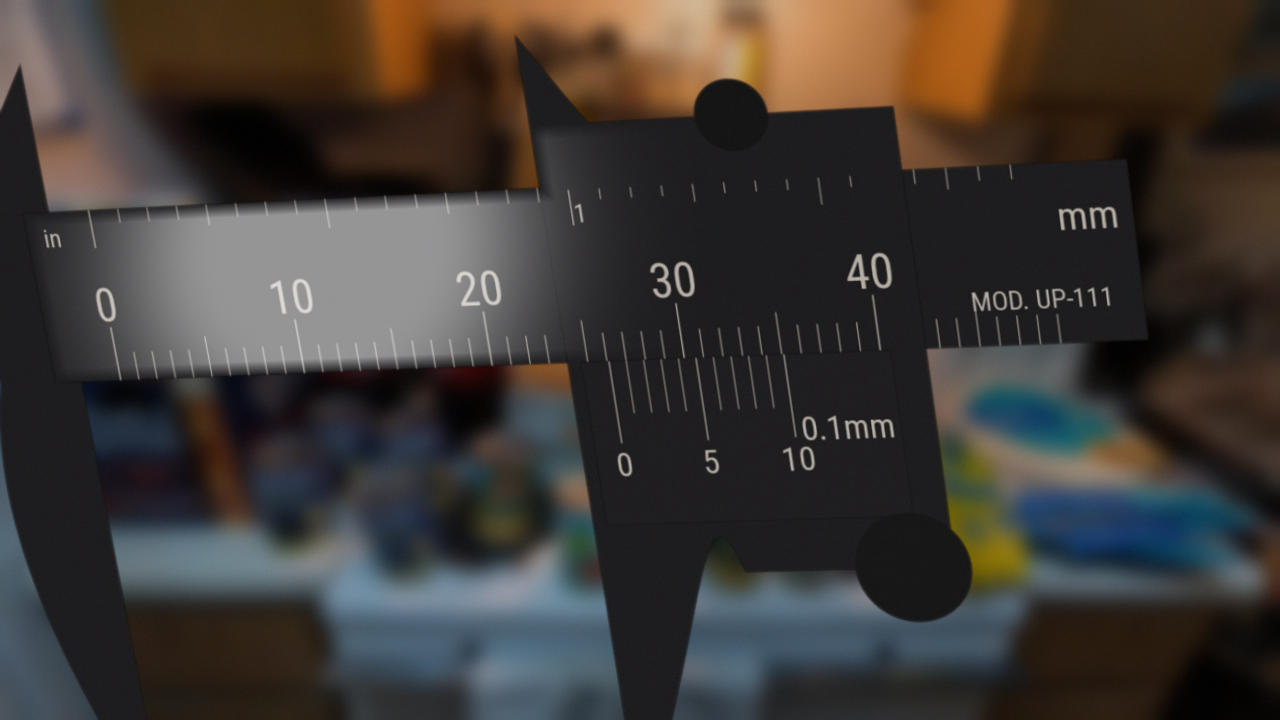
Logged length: 26.1 mm
